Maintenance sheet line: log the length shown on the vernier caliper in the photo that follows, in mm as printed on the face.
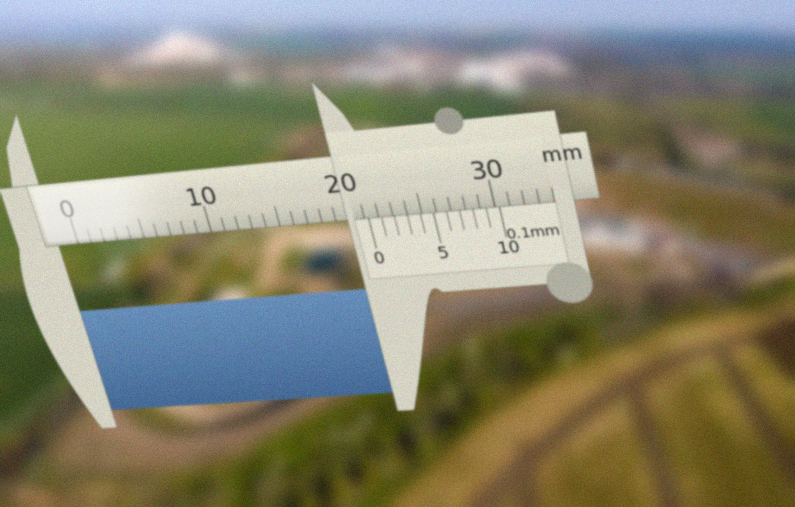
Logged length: 21.3 mm
